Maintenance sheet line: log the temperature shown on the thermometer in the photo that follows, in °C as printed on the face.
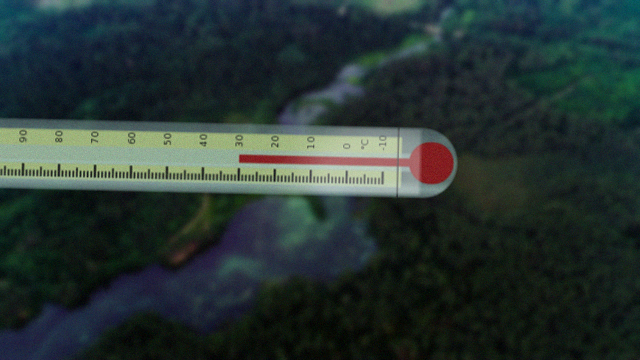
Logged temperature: 30 °C
